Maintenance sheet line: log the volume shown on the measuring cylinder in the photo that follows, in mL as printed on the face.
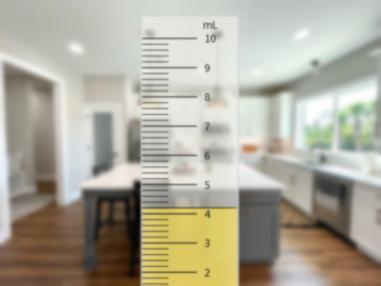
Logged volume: 4.2 mL
